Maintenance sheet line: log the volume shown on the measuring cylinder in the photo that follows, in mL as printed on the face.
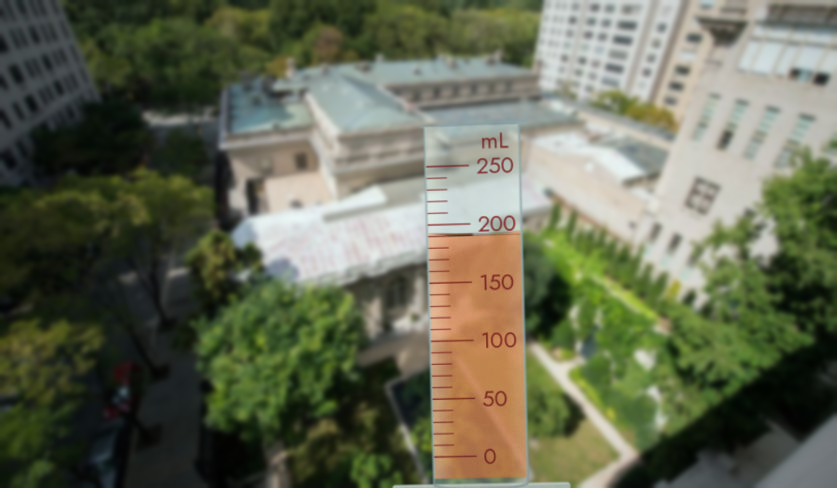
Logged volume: 190 mL
